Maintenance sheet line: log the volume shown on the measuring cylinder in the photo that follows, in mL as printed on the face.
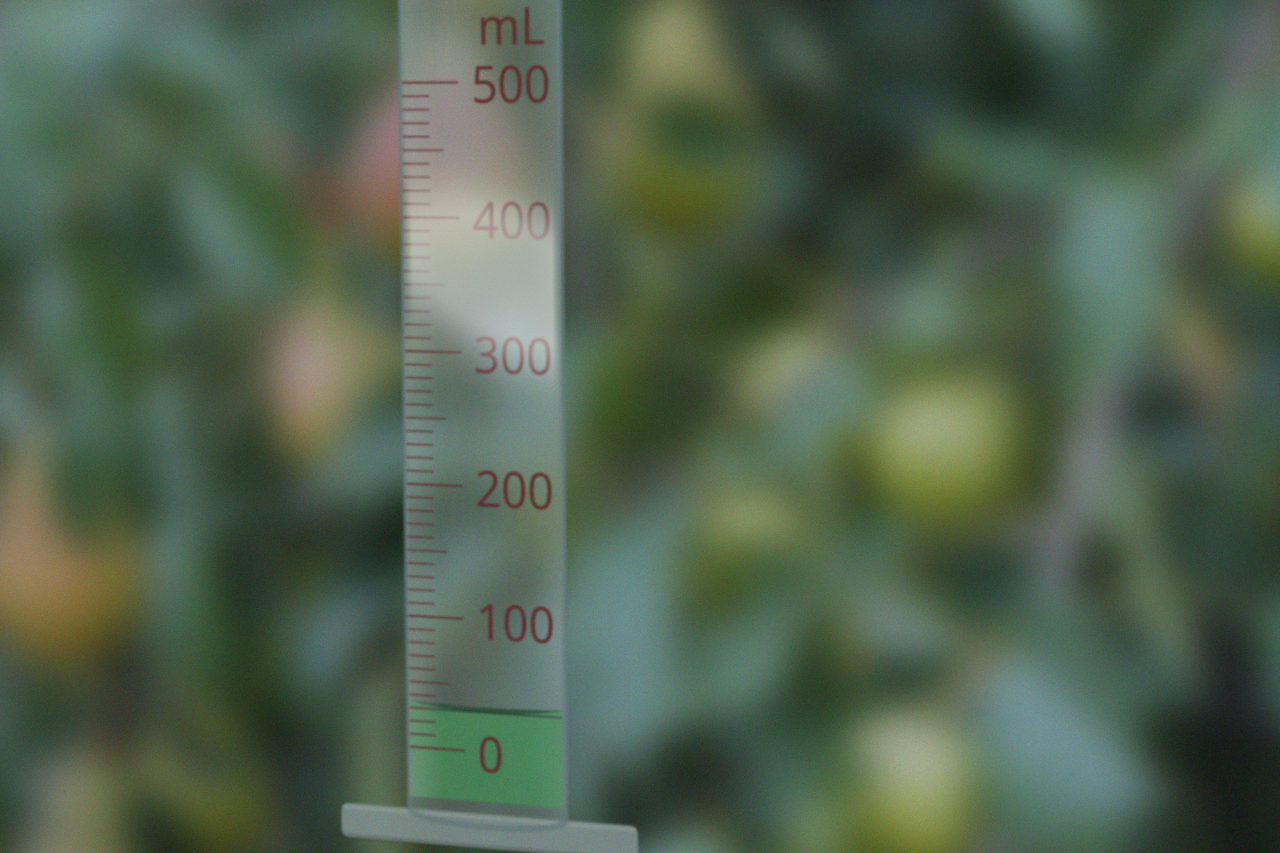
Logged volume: 30 mL
